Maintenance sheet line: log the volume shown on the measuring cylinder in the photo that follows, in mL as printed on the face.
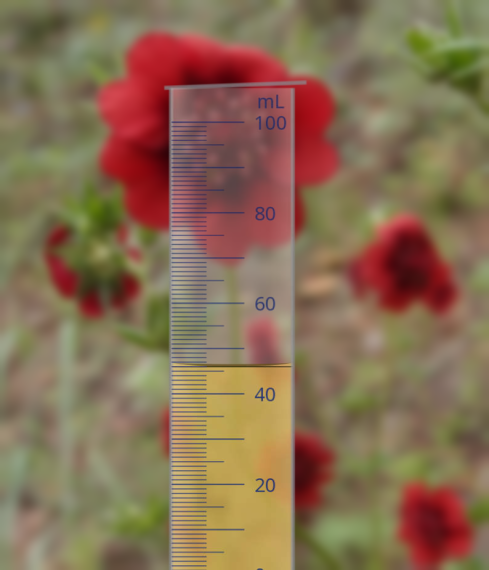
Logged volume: 46 mL
